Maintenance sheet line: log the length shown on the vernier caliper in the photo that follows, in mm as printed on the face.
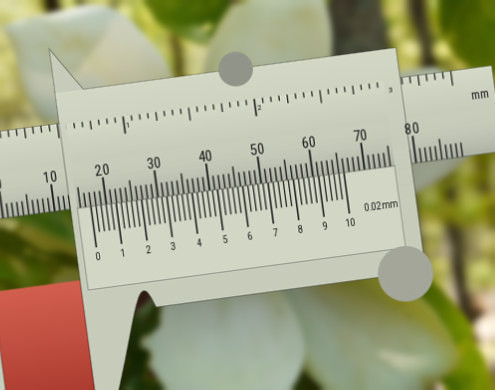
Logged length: 17.0 mm
